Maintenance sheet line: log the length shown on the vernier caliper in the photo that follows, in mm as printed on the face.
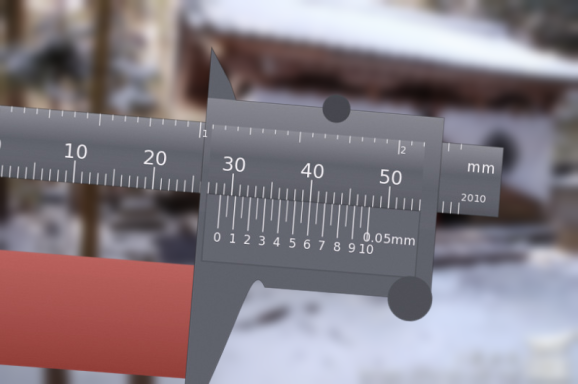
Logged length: 28.6 mm
